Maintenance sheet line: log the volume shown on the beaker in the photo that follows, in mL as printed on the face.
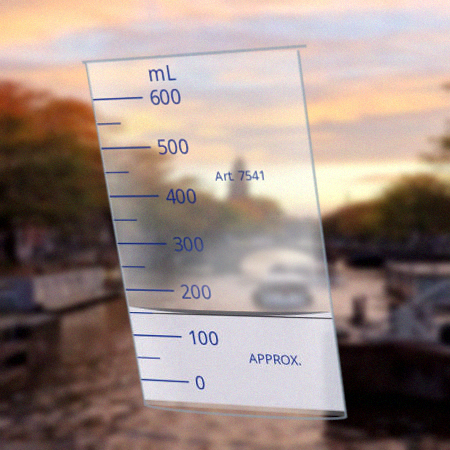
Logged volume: 150 mL
